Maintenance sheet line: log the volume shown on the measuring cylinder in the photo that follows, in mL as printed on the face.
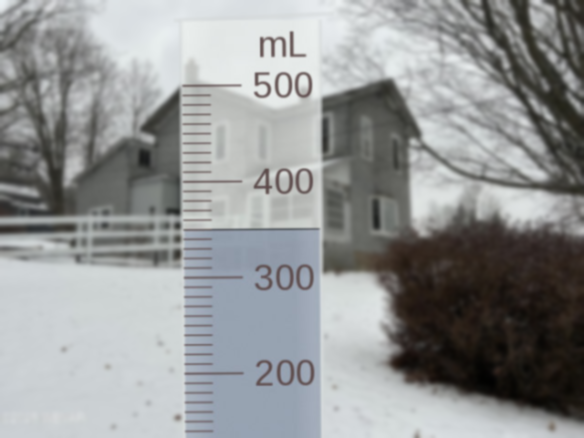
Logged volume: 350 mL
